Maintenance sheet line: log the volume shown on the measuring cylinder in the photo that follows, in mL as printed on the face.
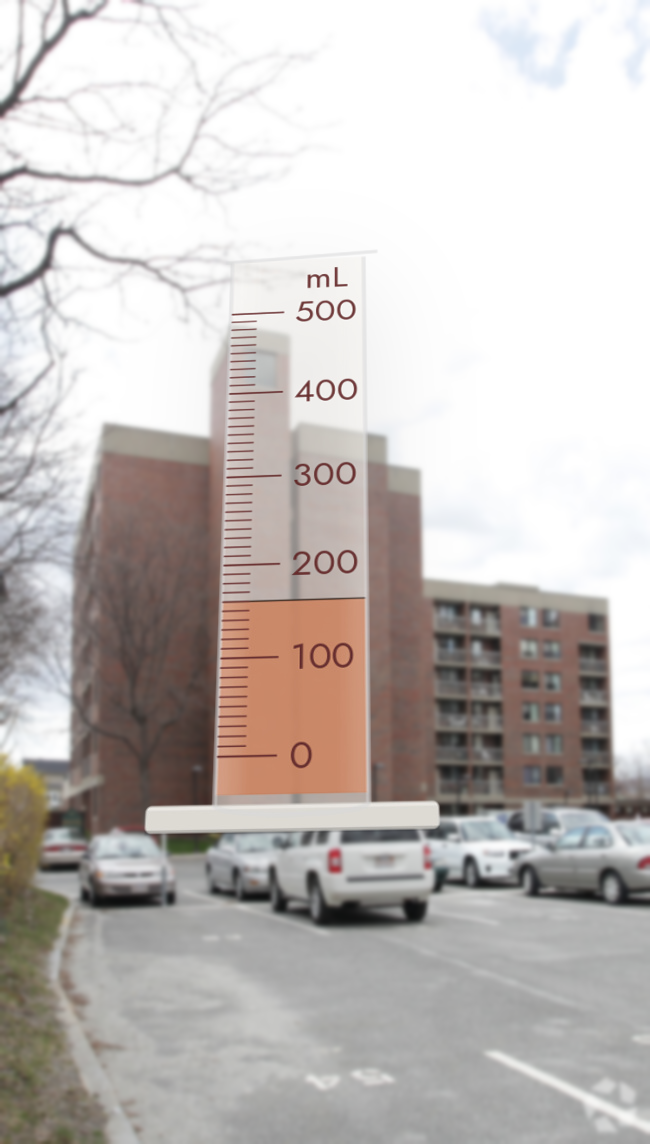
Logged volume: 160 mL
